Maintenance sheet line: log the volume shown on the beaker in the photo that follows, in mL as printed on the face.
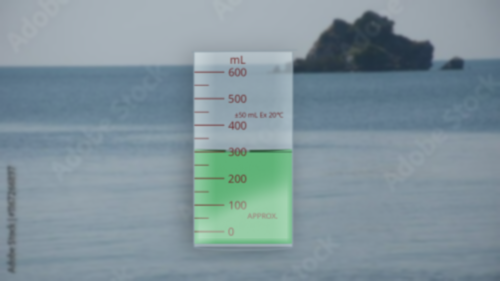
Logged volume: 300 mL
